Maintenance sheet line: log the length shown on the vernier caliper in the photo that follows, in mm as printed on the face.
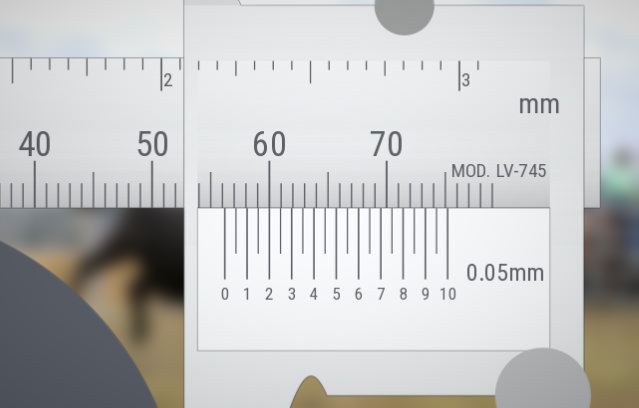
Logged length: 56.2 mm
